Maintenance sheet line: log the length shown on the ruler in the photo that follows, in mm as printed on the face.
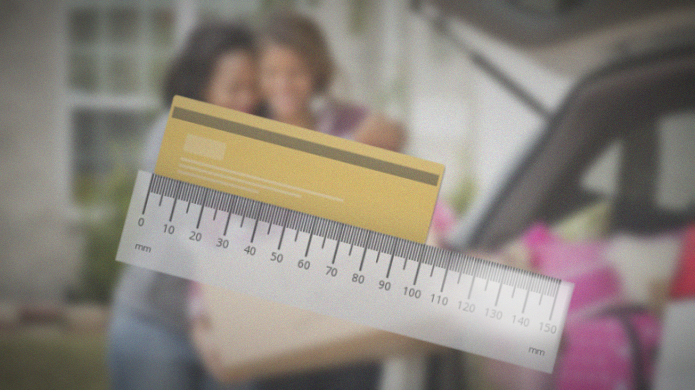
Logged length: 100 mm
